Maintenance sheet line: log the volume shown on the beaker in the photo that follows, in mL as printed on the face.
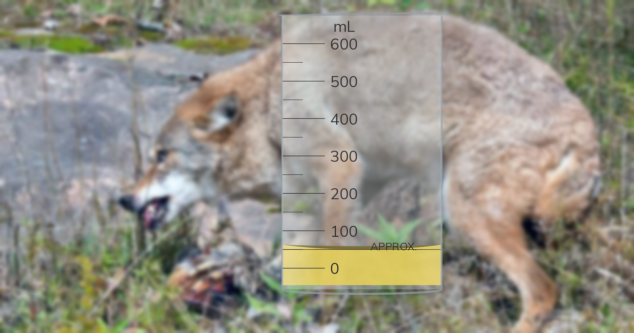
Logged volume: 50 mL
